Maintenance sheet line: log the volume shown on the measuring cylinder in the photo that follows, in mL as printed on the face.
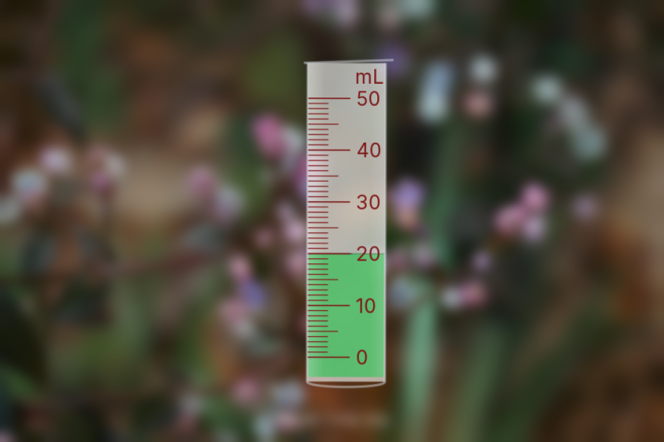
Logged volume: 20 mL
